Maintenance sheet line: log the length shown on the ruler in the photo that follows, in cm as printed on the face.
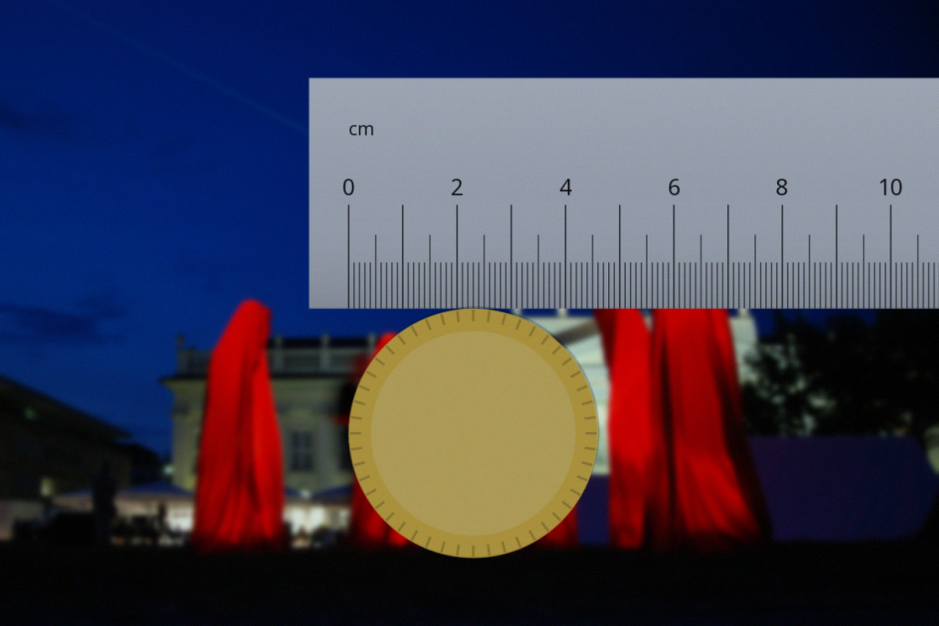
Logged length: 4.6 cm
